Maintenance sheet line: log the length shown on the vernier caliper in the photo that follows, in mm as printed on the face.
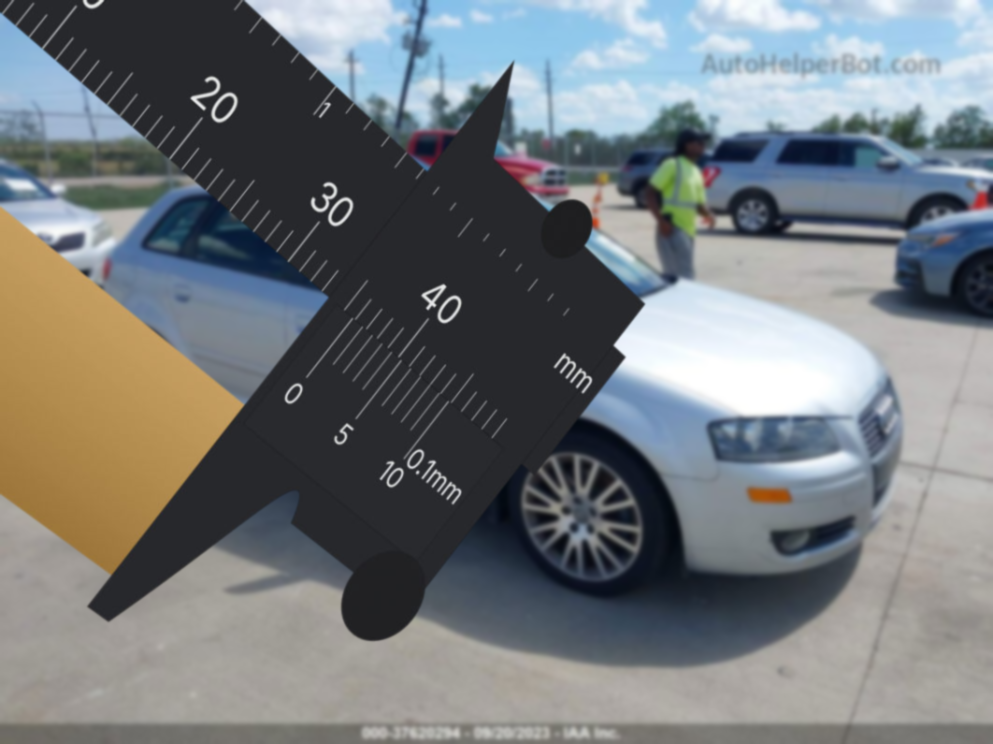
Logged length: 35.8 mm
